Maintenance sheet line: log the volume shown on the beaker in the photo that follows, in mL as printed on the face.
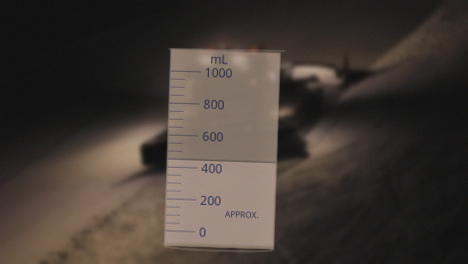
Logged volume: 450 mL
